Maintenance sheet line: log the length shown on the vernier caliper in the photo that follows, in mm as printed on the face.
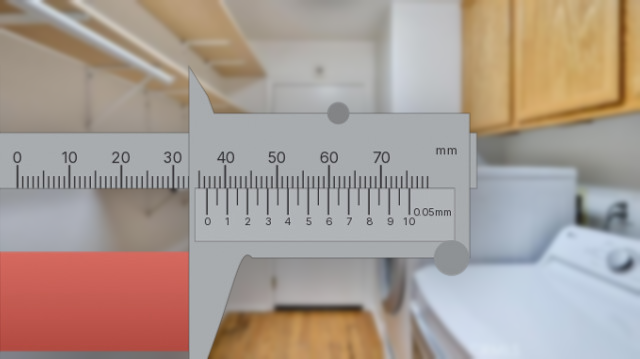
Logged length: 36.5 mm
